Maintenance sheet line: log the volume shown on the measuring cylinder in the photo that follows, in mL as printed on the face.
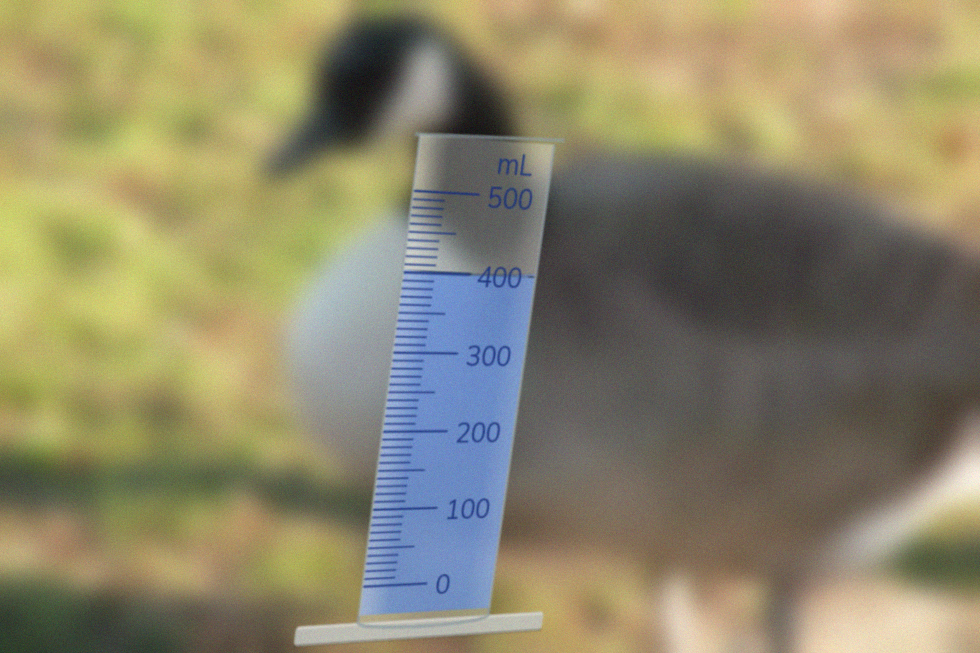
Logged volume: 400 mL
